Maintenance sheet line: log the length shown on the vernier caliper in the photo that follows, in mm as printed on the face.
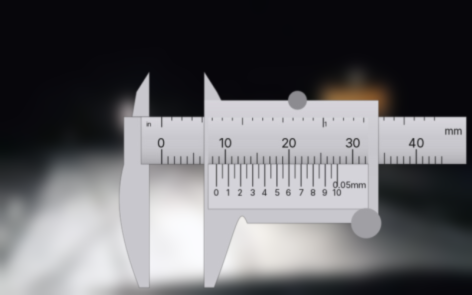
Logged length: 8.6 mm
